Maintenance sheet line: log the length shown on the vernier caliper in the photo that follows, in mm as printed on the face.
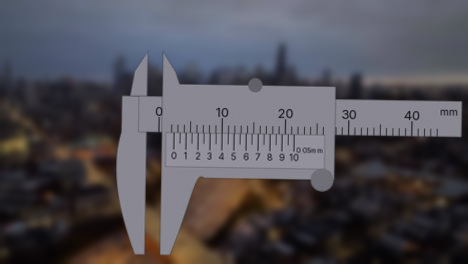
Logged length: 2.4 mm
